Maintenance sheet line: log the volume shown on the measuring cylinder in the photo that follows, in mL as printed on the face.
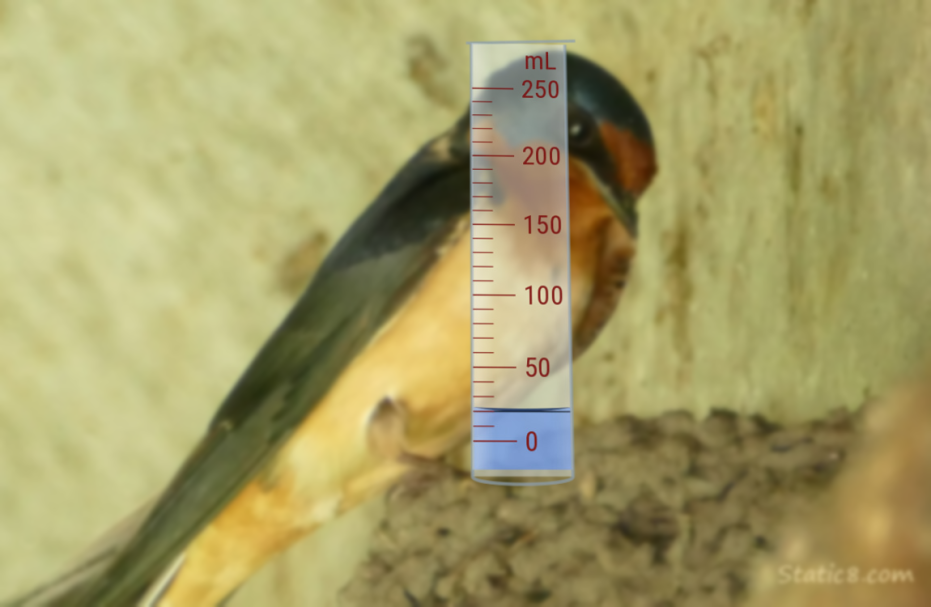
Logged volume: 20 mL
